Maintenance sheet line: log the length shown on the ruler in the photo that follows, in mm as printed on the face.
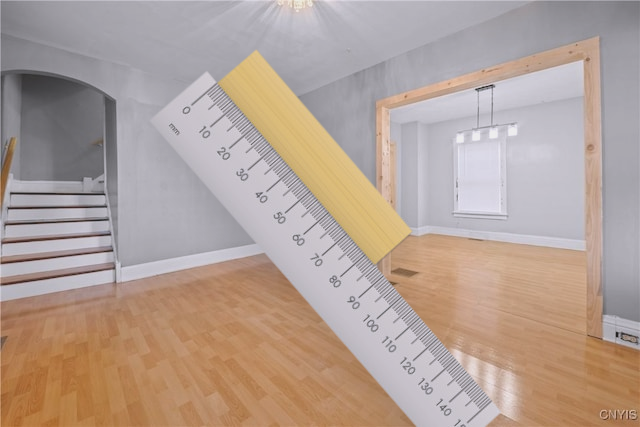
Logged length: 85 mm
